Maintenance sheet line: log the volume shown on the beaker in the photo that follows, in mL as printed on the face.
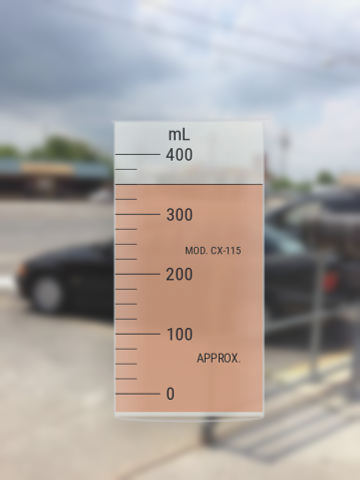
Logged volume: 350 mL
